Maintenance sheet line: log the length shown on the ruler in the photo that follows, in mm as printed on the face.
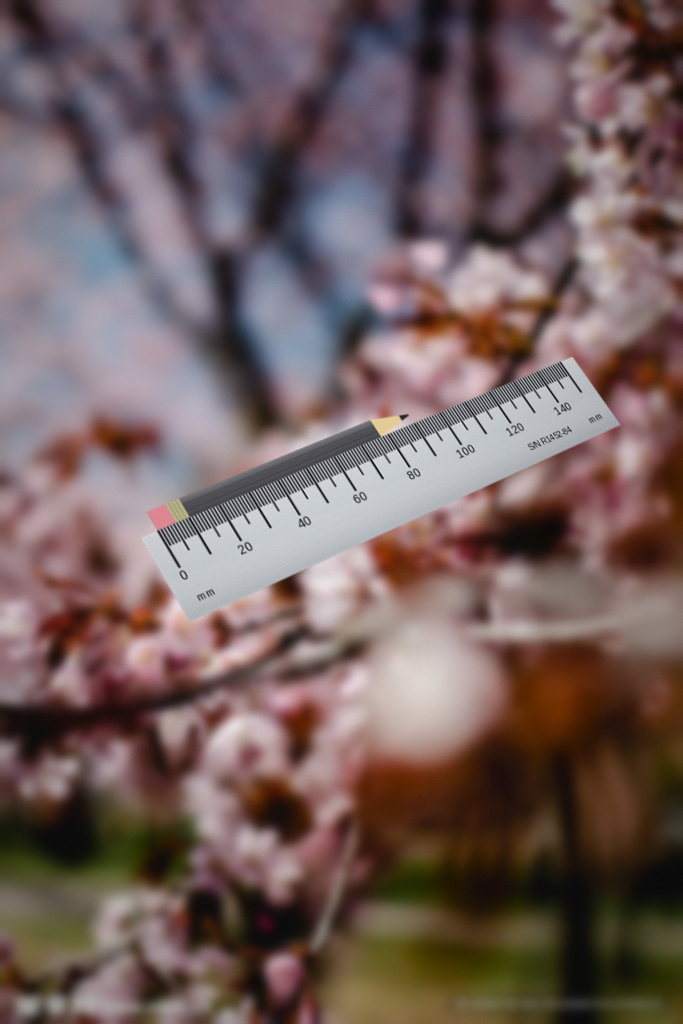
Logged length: 90 mm
